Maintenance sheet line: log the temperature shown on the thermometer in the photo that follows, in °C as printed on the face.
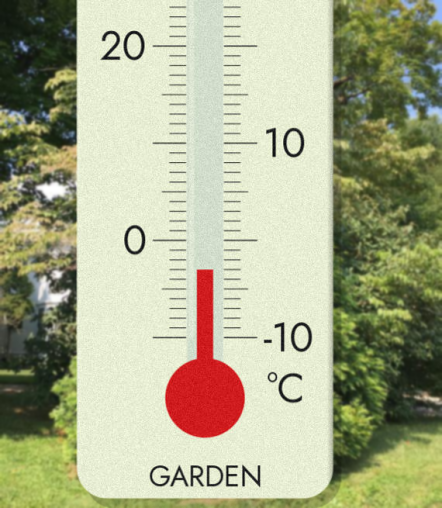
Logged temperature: -3 °C
